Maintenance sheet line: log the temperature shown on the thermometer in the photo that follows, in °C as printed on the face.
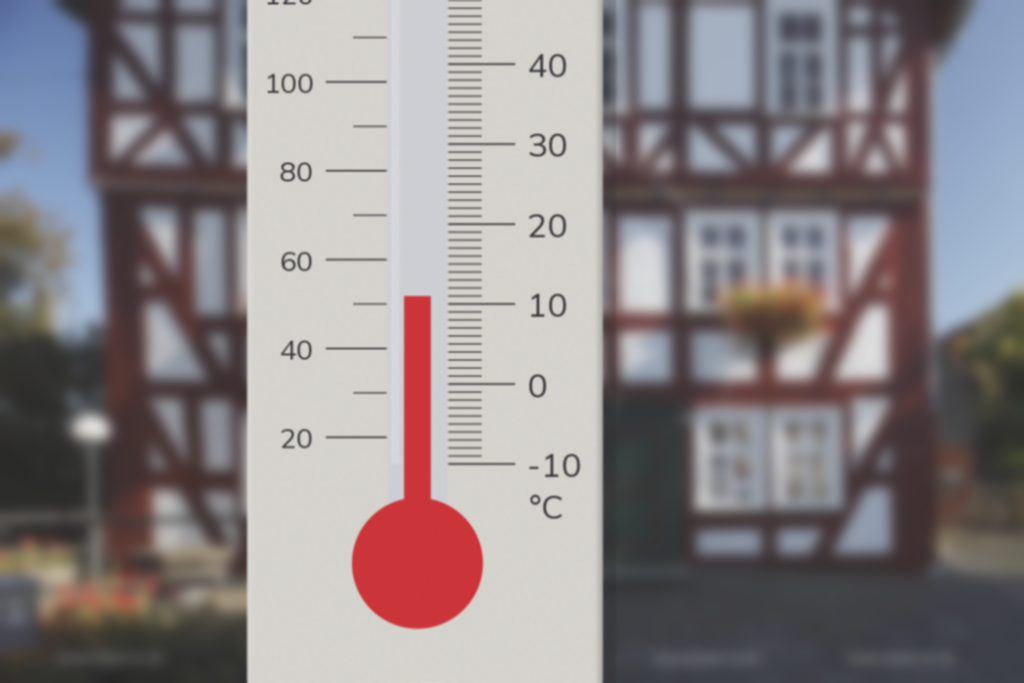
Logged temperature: 11 °C
